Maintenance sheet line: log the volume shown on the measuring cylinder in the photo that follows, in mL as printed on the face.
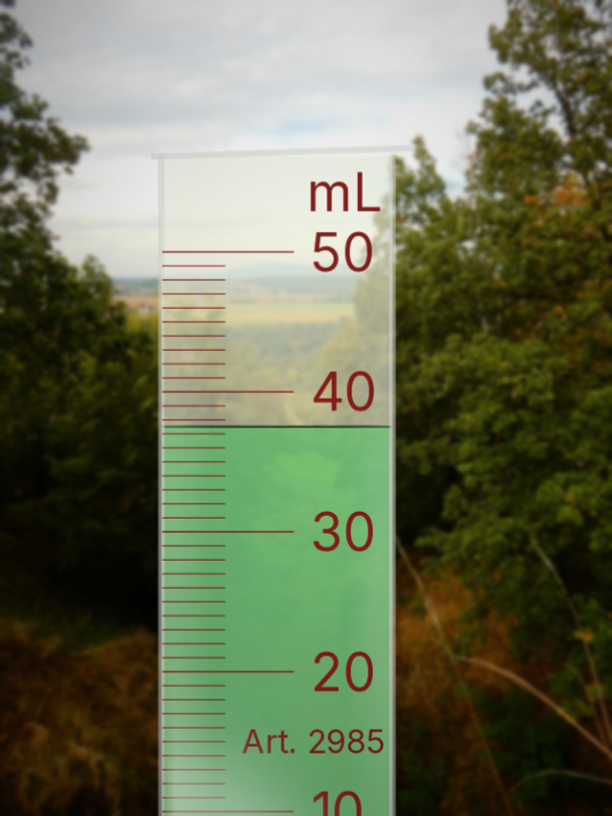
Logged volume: 37.5 mL
